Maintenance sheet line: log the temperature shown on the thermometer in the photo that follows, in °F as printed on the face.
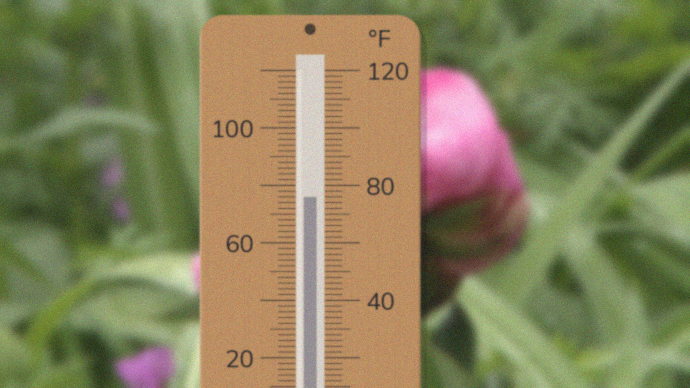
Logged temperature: 76 °F
